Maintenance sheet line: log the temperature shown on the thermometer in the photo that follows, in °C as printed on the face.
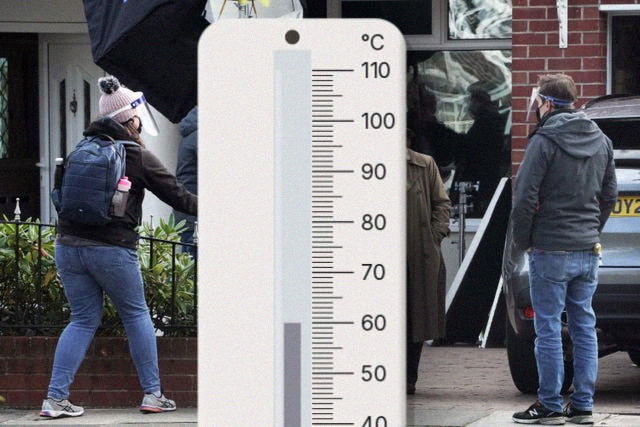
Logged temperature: 60 °C
